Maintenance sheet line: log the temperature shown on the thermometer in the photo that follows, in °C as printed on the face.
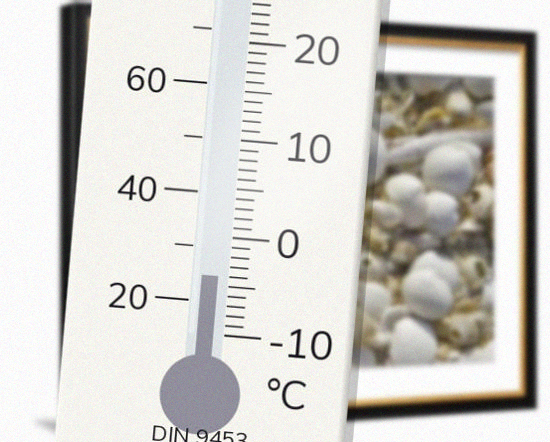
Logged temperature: -4 °C
